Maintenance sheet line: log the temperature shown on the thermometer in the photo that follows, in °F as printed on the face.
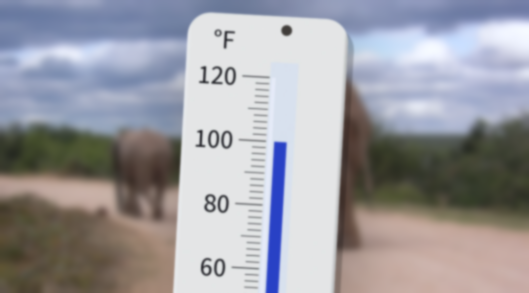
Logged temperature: 100 °F
